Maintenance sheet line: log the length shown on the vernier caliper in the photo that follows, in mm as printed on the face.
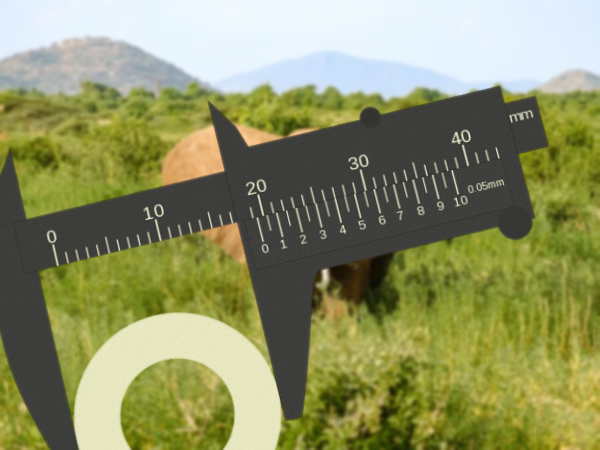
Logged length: 19.4 mm
